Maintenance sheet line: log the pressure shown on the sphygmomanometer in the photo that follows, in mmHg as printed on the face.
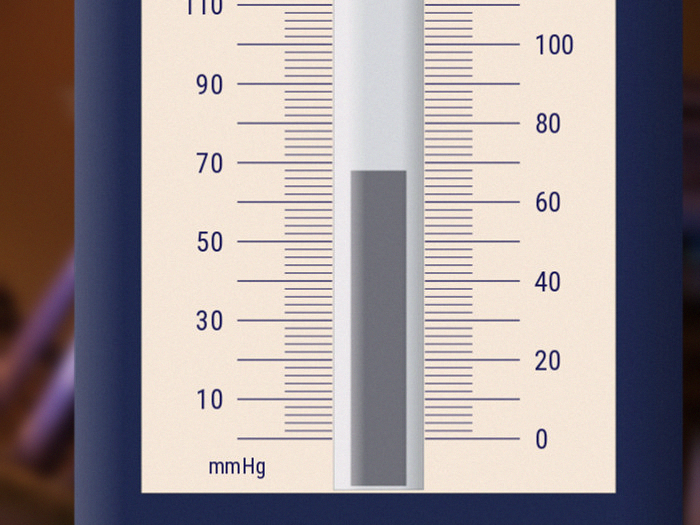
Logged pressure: 68 mmHg
